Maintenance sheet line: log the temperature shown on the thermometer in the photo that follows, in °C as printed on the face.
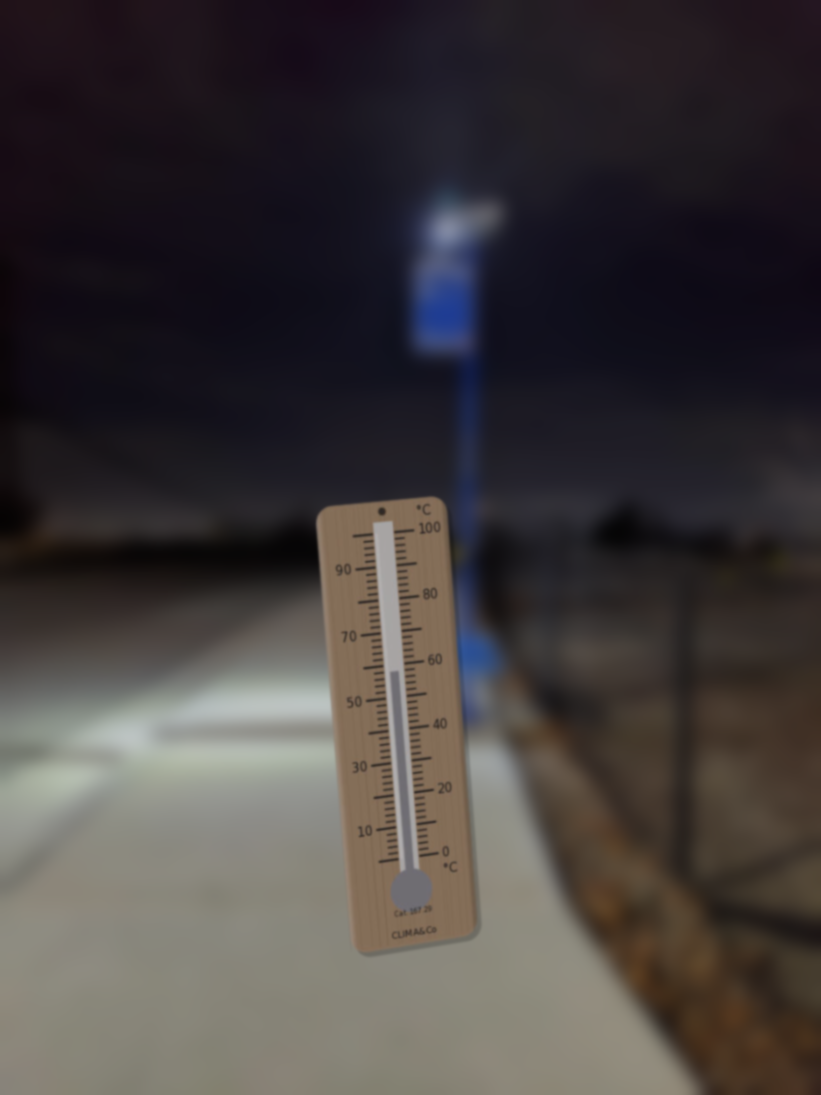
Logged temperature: 58 °C
